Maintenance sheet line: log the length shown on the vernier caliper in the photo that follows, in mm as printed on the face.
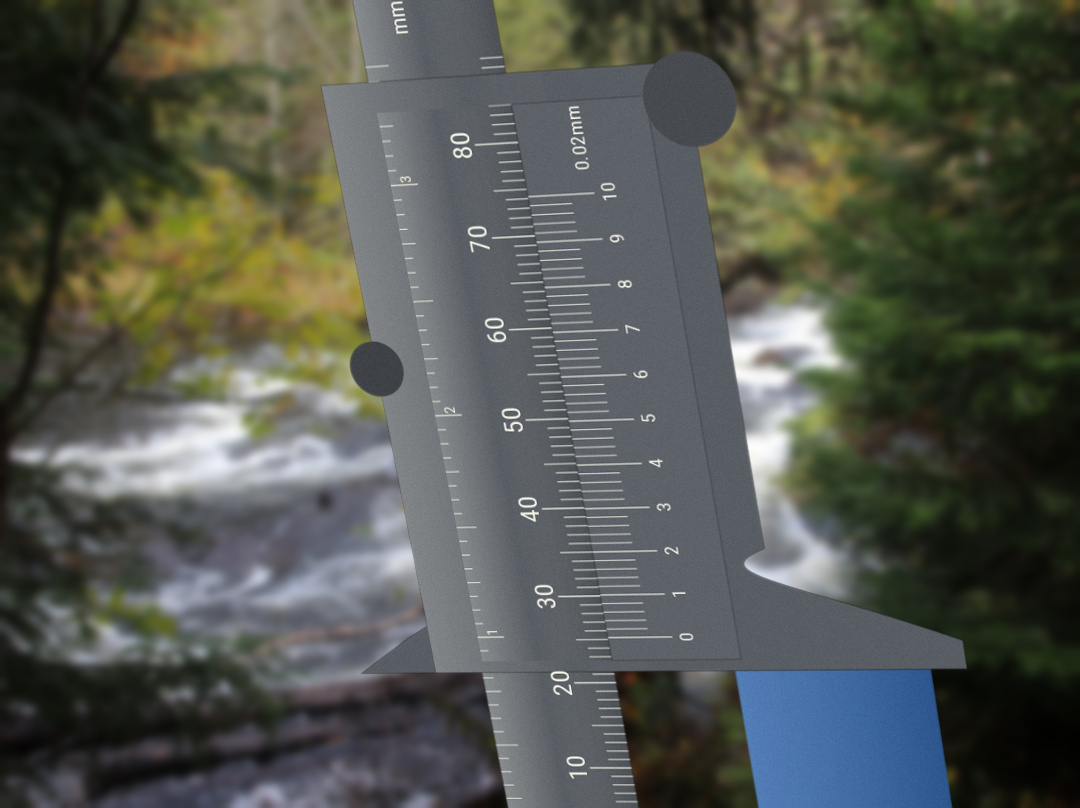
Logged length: 25.2 mm
